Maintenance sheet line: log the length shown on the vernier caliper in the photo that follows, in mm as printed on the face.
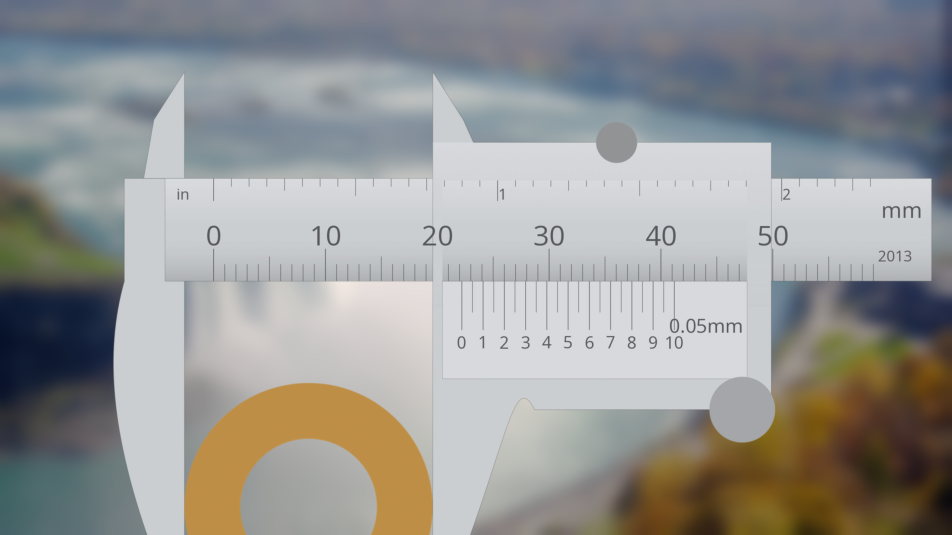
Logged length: 22.2 mm
